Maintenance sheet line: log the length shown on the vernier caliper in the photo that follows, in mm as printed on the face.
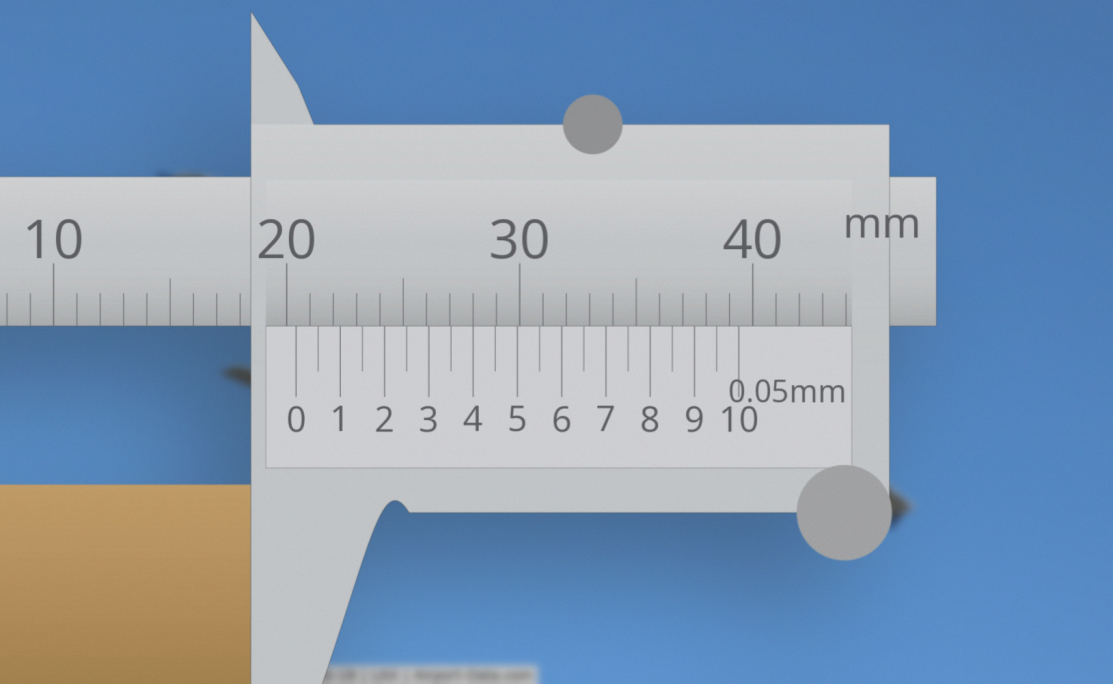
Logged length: 20.40 mm
